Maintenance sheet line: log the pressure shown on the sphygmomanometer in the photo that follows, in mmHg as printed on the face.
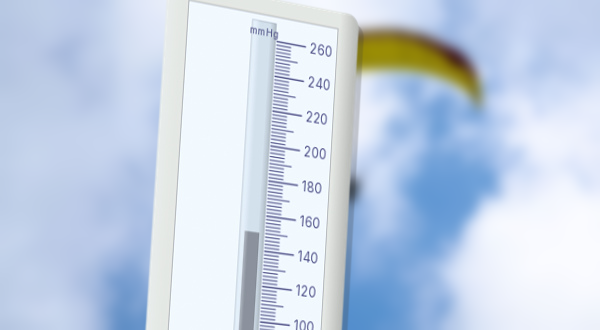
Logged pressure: 150 mmHg
